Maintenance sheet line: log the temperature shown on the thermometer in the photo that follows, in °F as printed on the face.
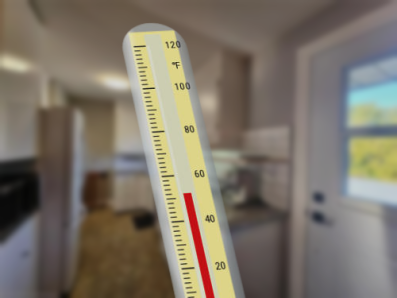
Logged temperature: 52 °F
